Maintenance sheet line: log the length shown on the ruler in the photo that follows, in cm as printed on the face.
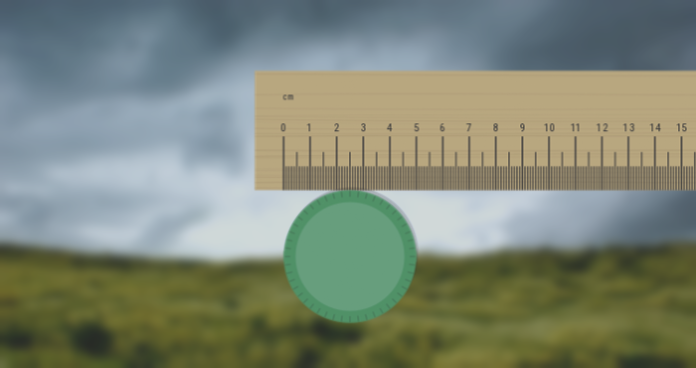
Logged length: 5 cm
